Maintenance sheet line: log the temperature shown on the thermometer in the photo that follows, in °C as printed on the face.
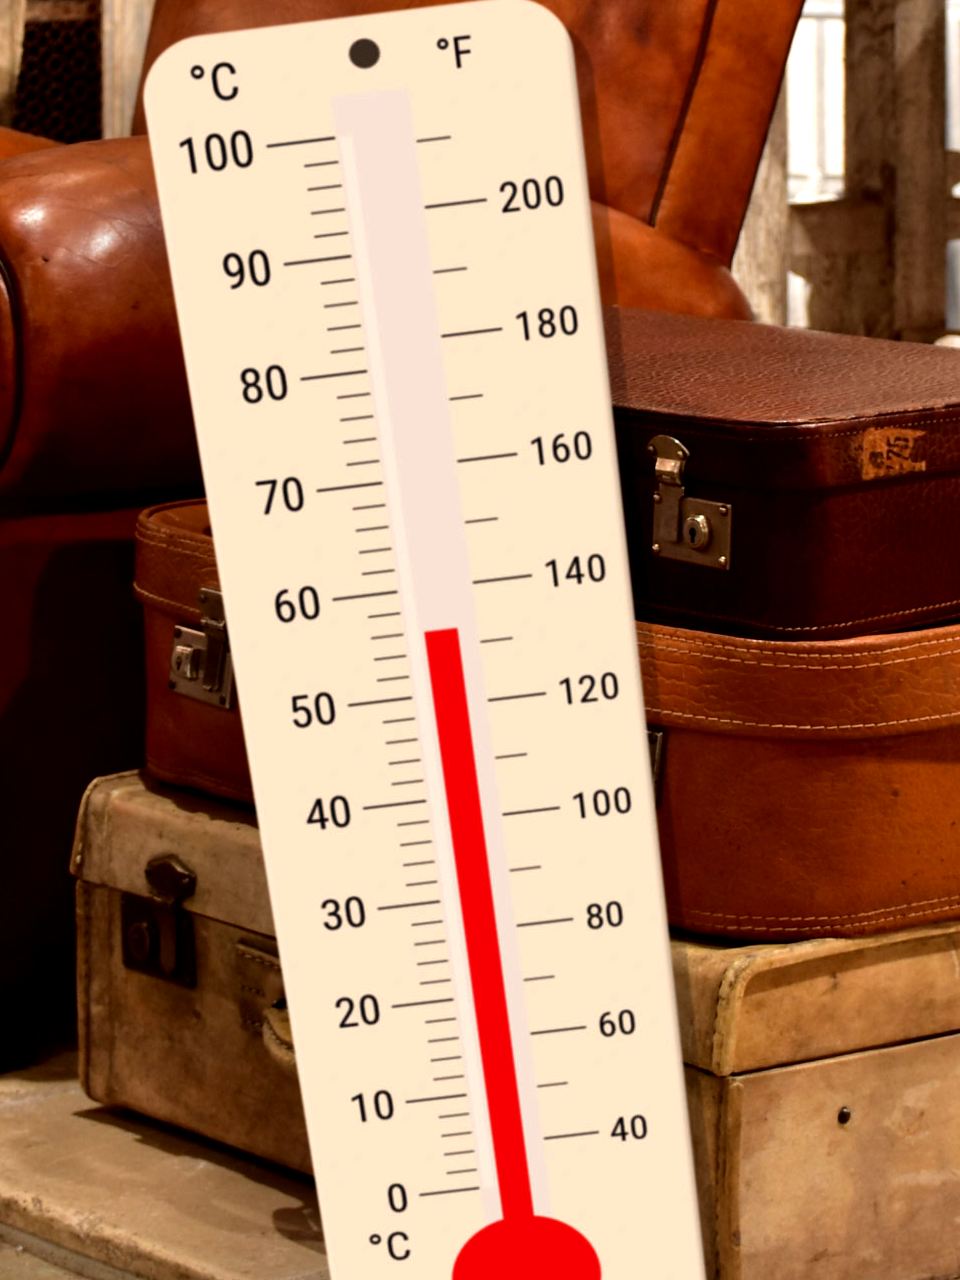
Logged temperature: 56 °C
